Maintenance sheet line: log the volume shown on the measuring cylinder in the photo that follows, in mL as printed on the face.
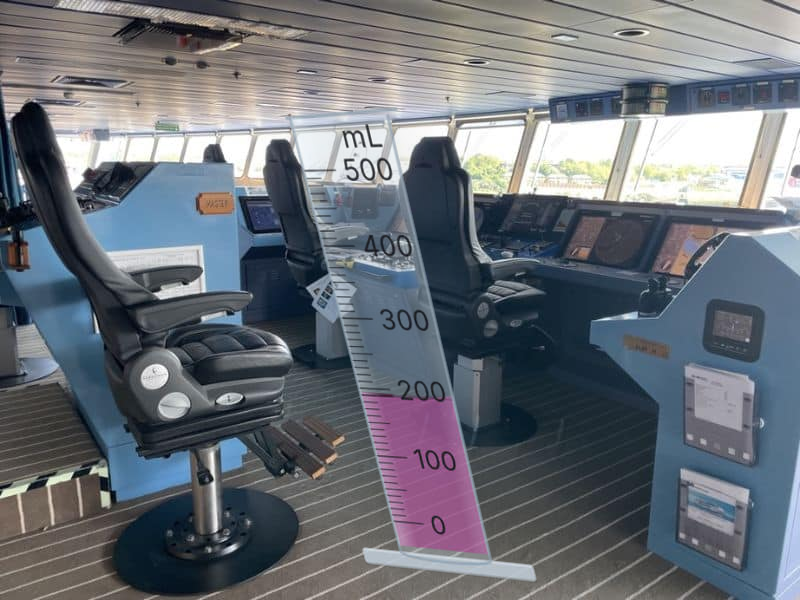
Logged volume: 190 mL
